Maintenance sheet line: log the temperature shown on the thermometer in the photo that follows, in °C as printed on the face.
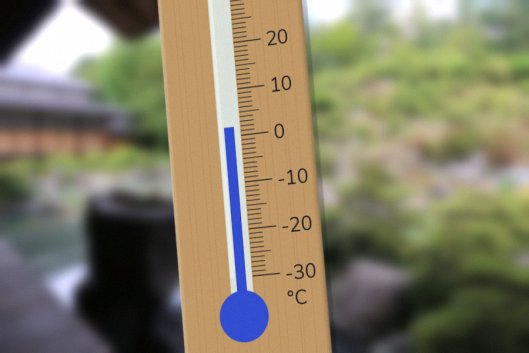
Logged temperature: 2 °C
